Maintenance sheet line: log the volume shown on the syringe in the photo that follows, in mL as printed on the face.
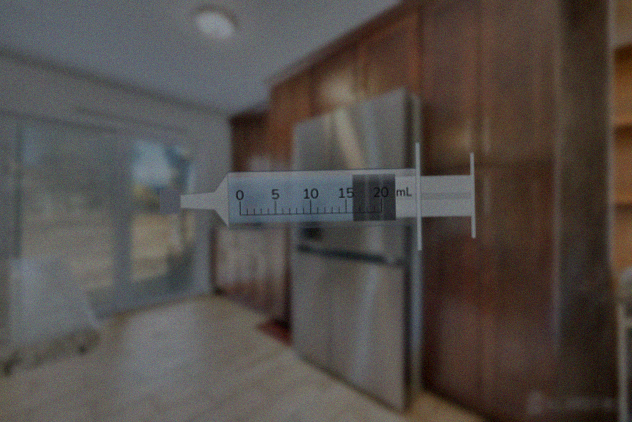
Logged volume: 16 mL
